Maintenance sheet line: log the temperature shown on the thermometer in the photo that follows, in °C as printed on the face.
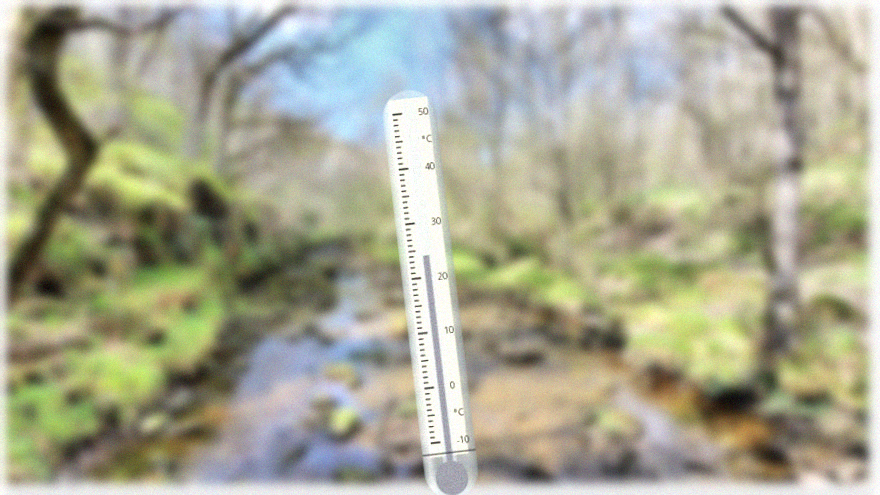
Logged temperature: 24 °C
